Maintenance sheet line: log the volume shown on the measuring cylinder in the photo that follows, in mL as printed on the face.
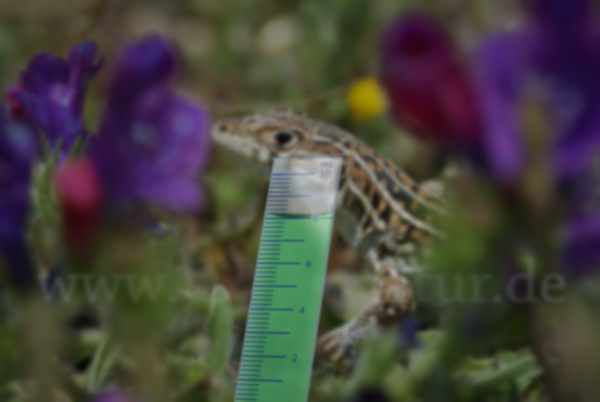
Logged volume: 8 mL
